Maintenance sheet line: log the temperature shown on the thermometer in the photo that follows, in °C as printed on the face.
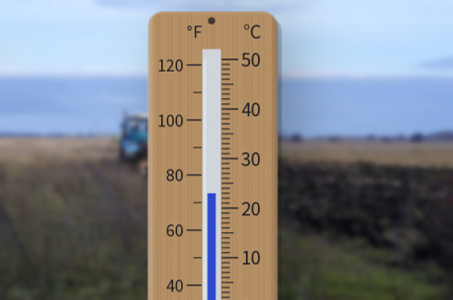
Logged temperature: 23 °C
